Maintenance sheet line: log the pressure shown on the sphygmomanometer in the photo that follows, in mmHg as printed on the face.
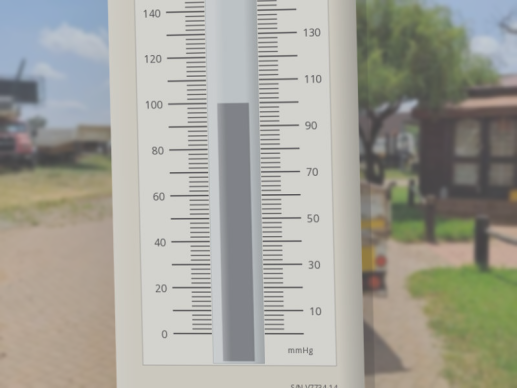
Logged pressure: 100 mmHg
